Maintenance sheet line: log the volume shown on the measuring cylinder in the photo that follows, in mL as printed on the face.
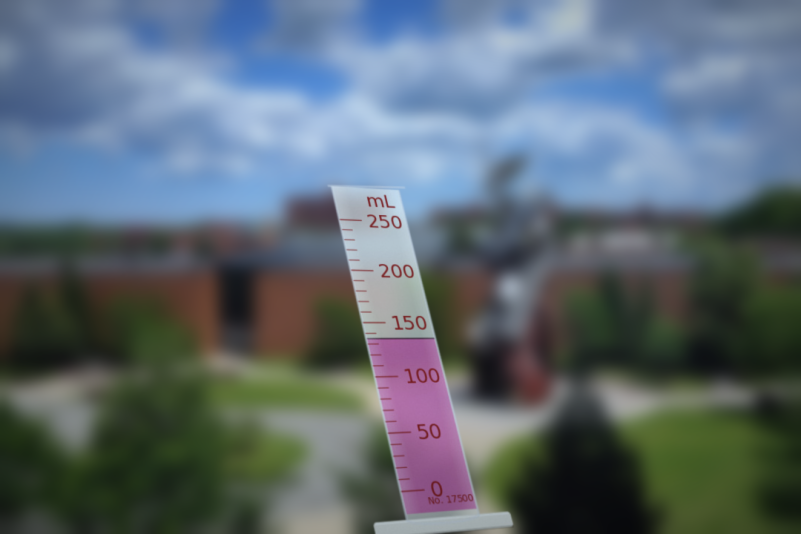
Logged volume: 135 mL
